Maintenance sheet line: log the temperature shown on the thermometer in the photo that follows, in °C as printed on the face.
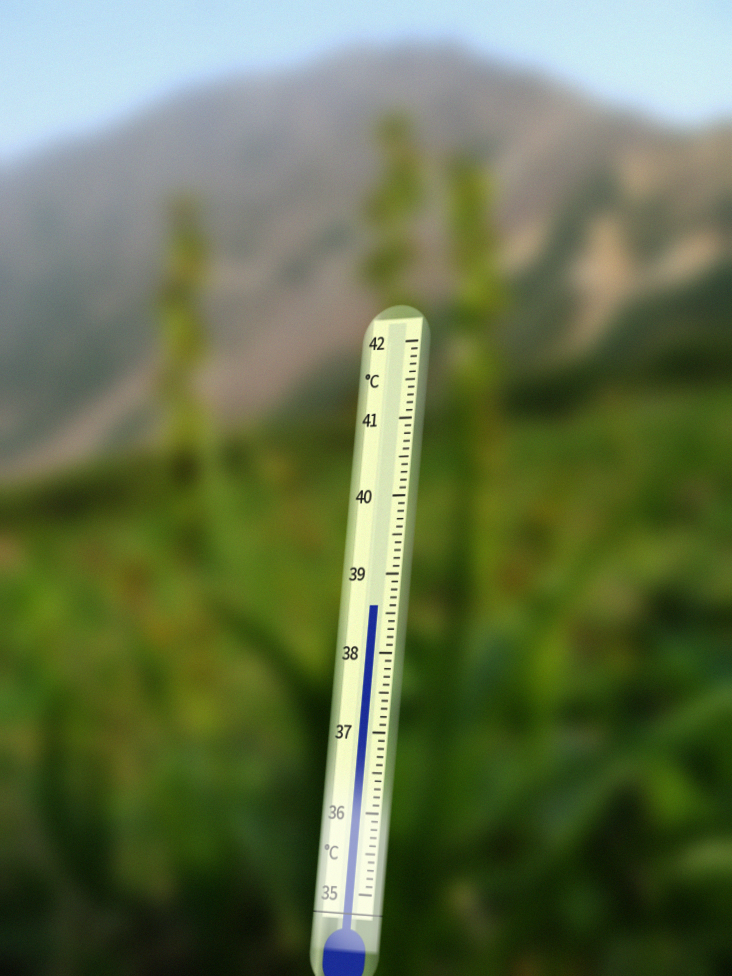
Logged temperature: 38.6 °C
